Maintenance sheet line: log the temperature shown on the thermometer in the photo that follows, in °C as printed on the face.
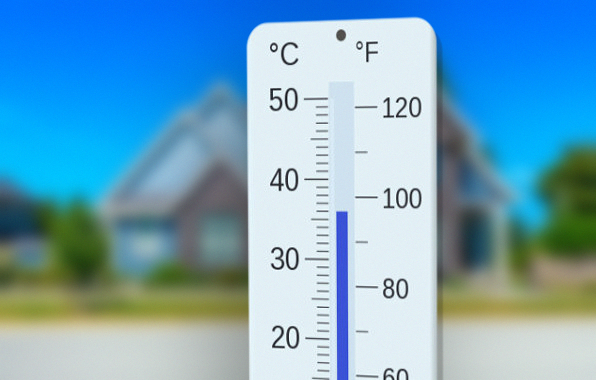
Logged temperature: 36 °C
